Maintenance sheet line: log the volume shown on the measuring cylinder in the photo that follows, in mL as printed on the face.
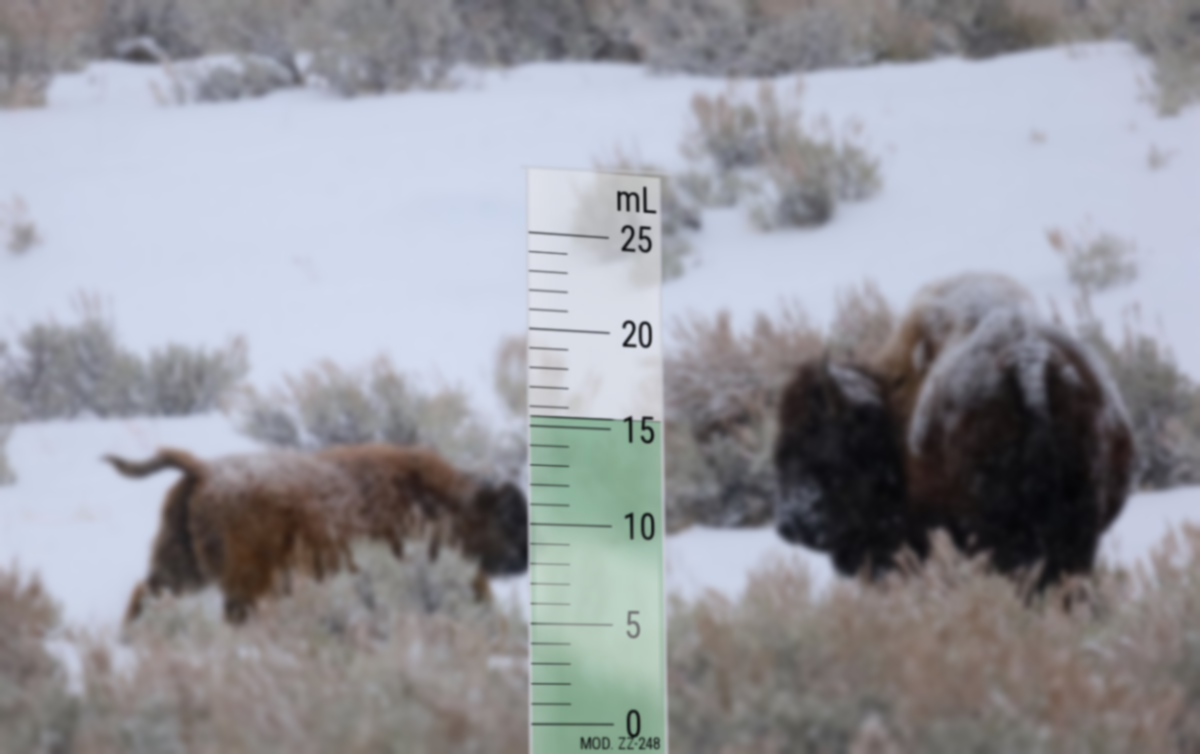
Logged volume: 15.5 mL
